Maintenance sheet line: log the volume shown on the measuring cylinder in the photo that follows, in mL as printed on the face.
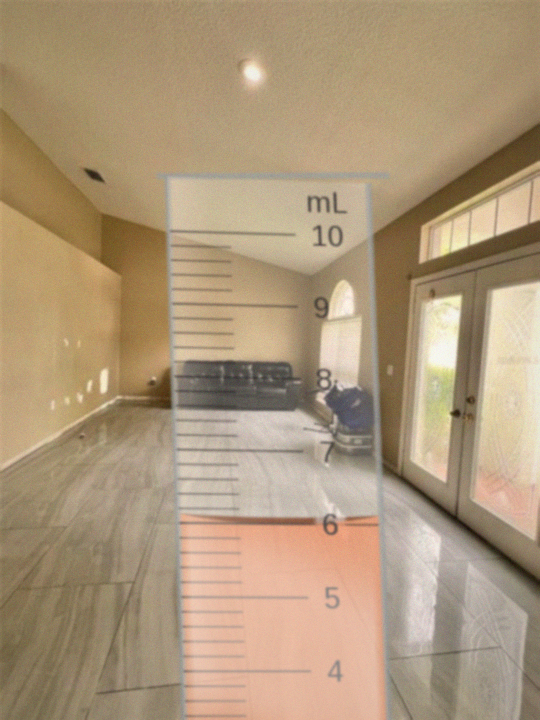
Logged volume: 6 mL
